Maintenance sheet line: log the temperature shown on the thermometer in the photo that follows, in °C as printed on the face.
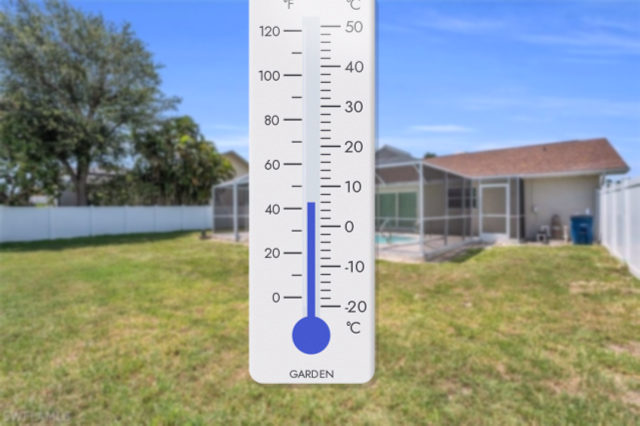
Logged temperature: 6 °C
